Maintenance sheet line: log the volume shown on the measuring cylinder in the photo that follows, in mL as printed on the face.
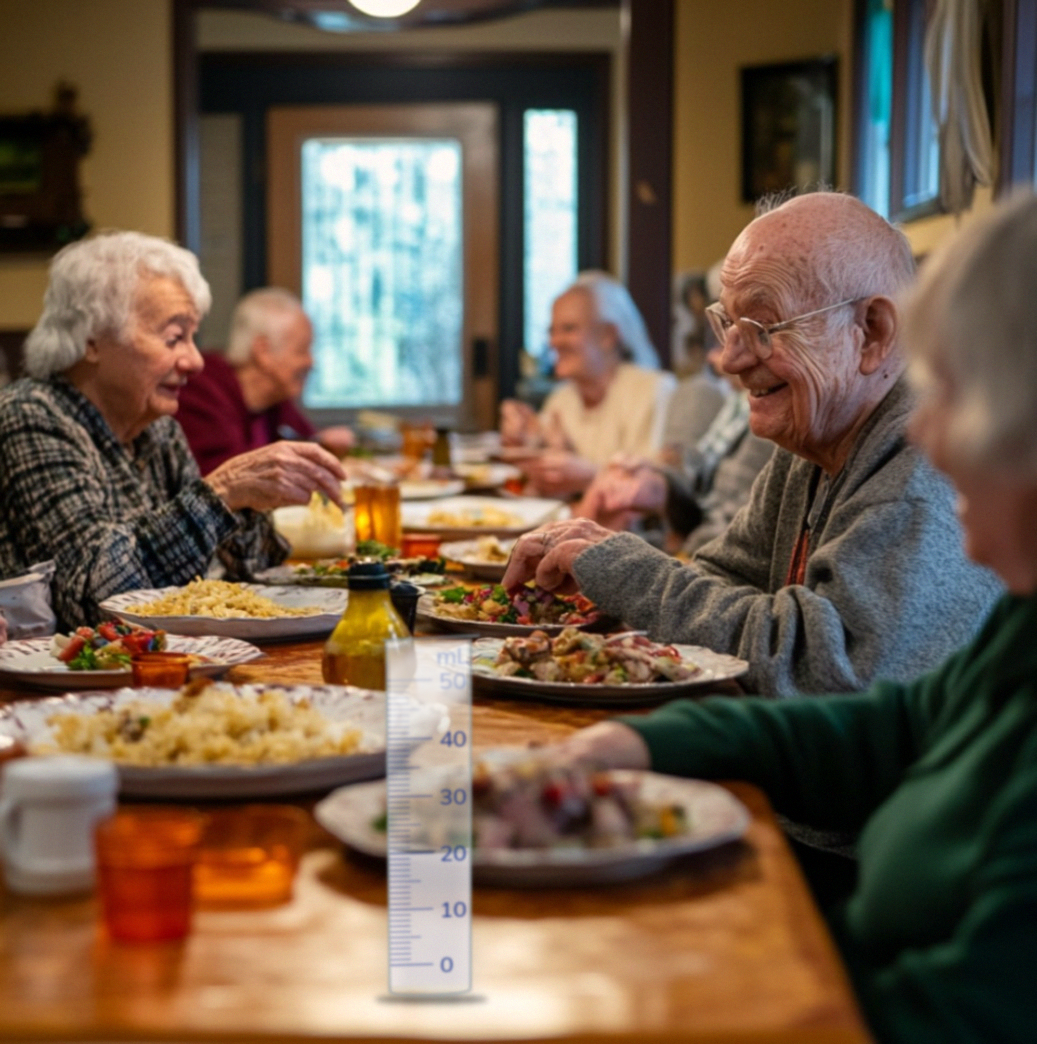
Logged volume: 20 mL
